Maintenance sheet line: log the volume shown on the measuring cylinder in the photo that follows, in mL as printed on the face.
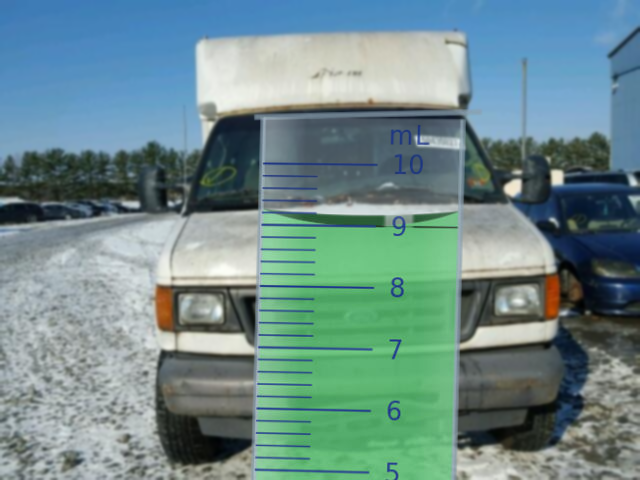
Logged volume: 9 mL
